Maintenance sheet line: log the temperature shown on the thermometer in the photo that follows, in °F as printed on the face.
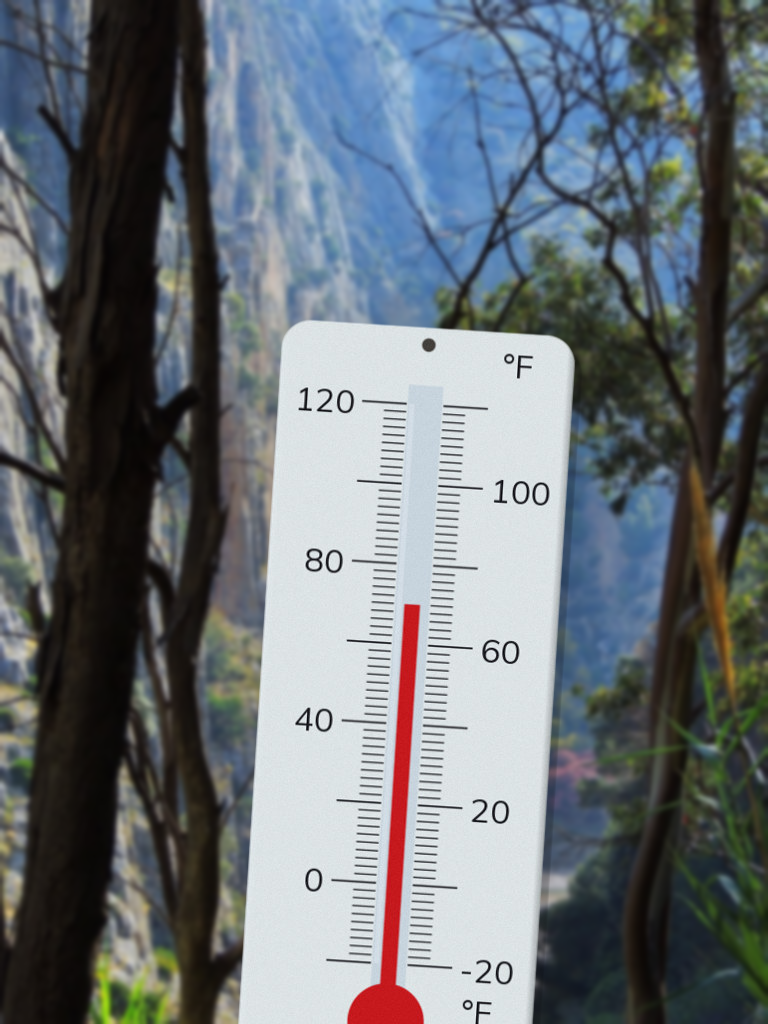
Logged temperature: 70 °F
